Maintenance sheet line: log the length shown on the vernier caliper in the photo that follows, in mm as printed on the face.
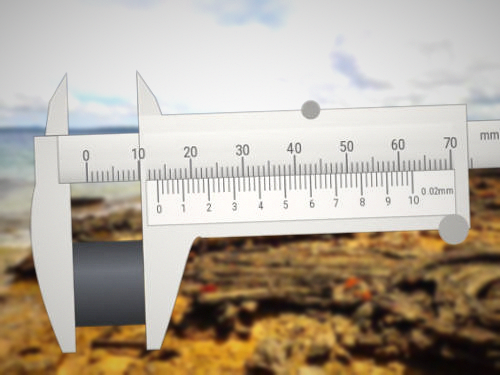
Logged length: 13.5 mm
